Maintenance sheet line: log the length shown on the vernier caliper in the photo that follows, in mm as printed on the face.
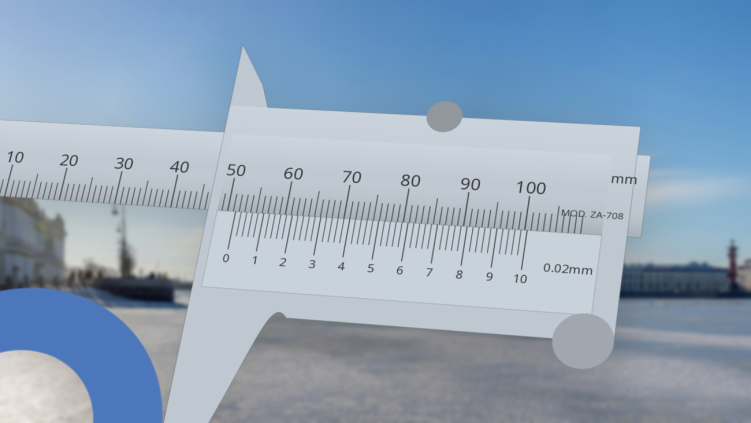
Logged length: 51.4 mm
